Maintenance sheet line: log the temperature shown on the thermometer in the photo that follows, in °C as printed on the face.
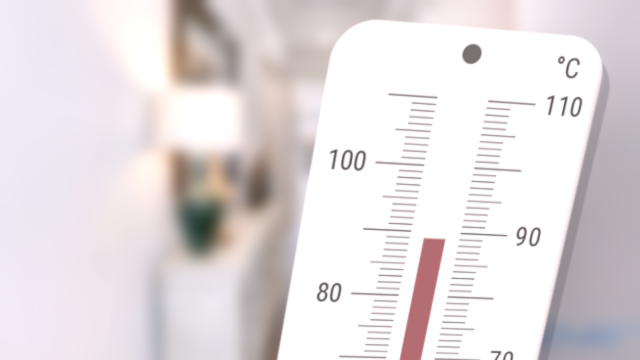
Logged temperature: 89 °C
